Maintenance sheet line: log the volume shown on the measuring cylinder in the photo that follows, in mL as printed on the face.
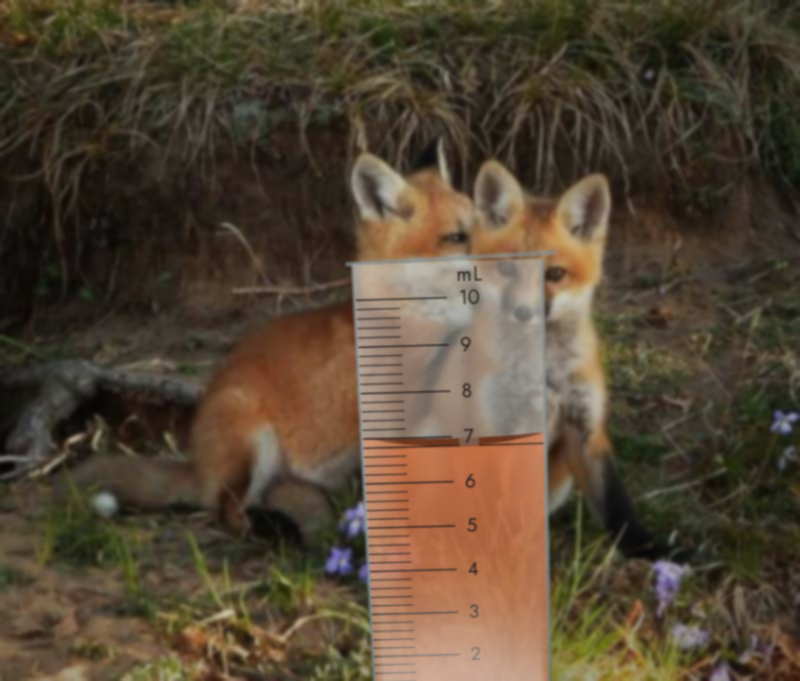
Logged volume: 6.8 mL
